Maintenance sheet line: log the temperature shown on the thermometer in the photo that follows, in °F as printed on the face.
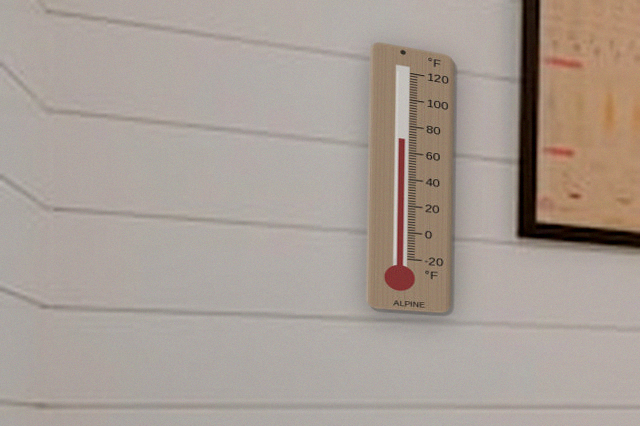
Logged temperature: 70 °F
